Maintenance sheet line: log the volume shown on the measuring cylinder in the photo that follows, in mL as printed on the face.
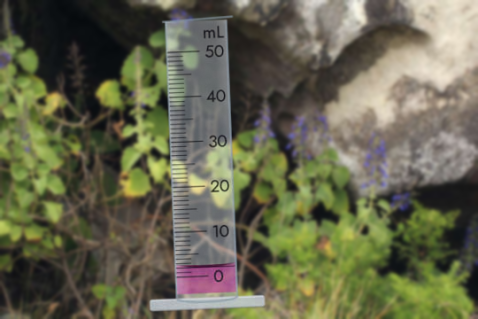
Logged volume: 2 mL
